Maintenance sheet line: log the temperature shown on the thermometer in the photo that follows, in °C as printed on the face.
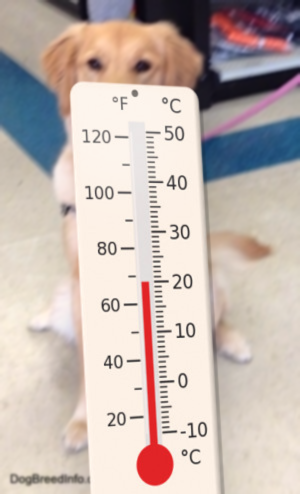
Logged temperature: 20 °C
